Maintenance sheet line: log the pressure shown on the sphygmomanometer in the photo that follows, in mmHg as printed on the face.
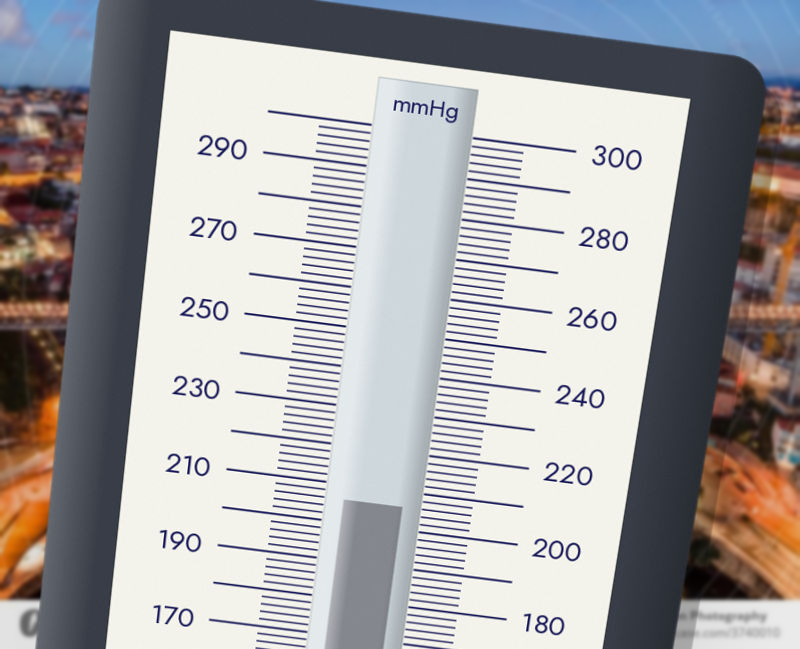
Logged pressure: 206 mmHg
